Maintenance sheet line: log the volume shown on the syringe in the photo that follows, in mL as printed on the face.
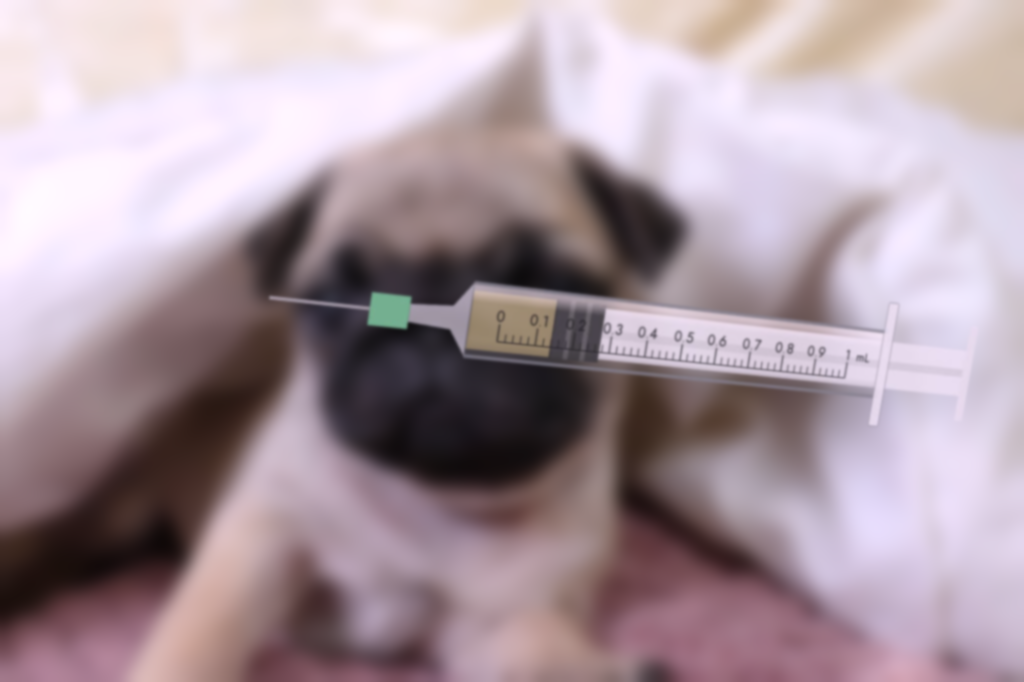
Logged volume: 0.14 mL
